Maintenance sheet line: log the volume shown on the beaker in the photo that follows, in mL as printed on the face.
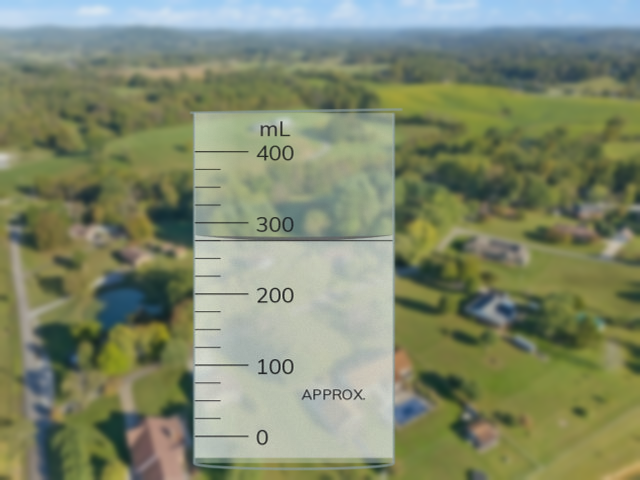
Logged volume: 275 mL
